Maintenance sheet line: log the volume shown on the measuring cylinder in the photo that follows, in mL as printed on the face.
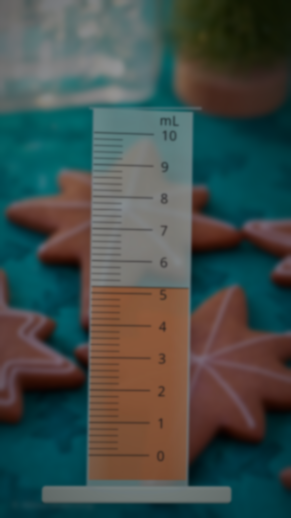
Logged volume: 5.2 mL
